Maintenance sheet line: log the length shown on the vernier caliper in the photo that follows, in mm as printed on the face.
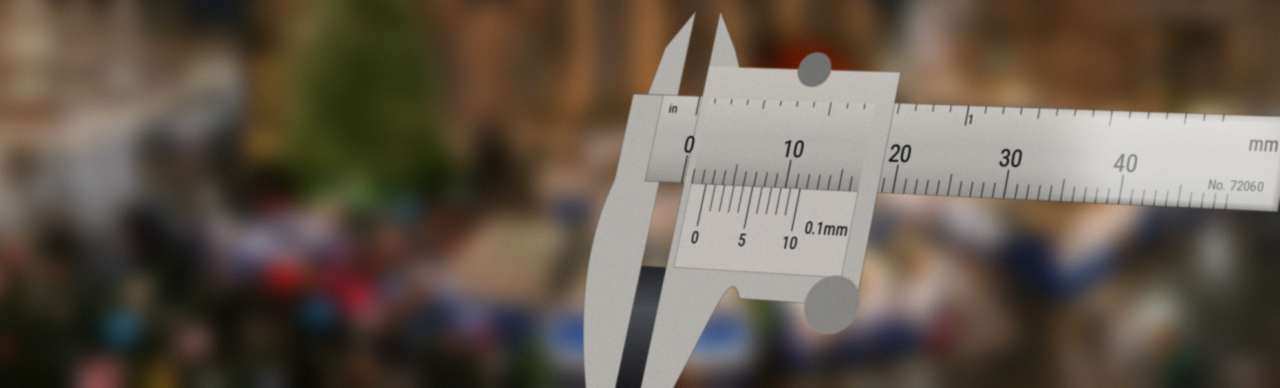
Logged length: 2.4 mm
